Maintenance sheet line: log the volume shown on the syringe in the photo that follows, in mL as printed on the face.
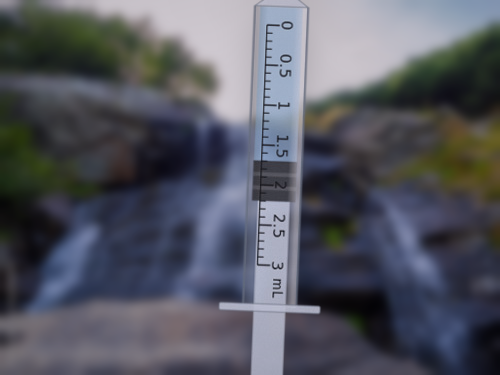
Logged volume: 1.7 mL
